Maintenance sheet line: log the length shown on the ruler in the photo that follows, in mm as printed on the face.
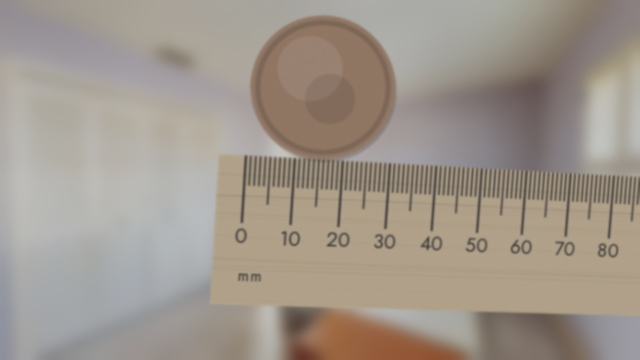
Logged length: 30 mm
